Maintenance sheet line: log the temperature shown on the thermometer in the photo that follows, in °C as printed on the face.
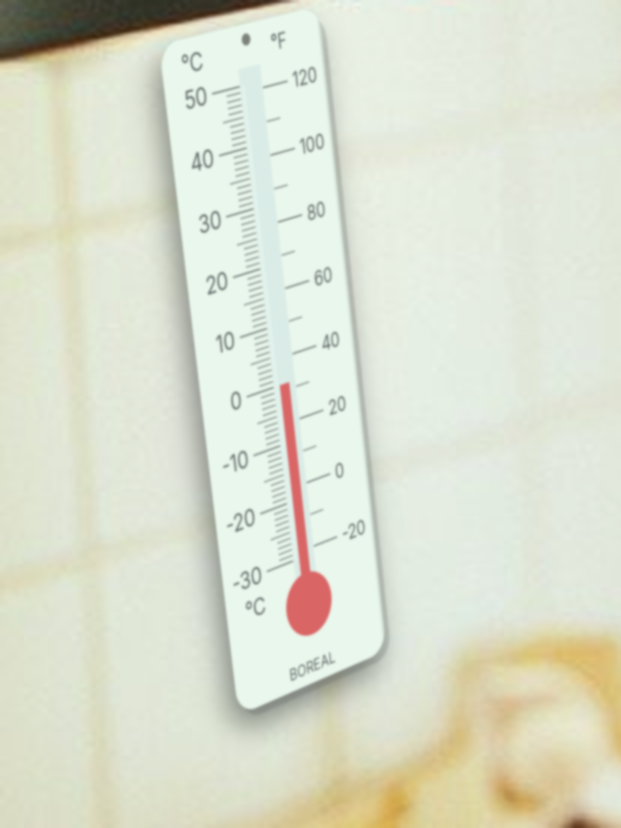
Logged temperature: 0 °C
